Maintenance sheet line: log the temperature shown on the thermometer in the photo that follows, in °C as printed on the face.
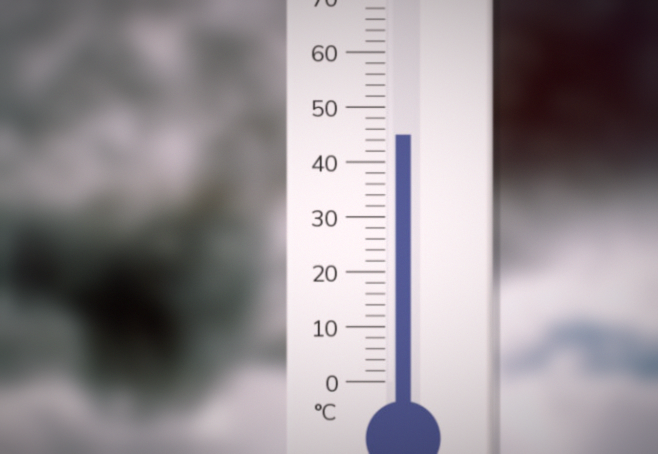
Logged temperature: 45 °C
